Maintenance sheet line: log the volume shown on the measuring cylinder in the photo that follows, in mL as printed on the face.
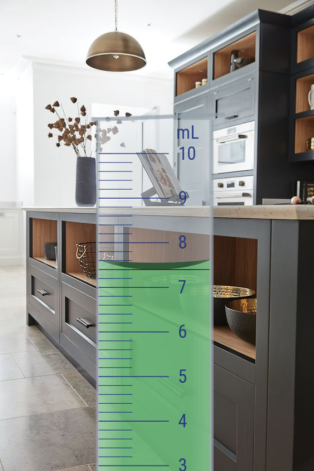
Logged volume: 7.4 mL
